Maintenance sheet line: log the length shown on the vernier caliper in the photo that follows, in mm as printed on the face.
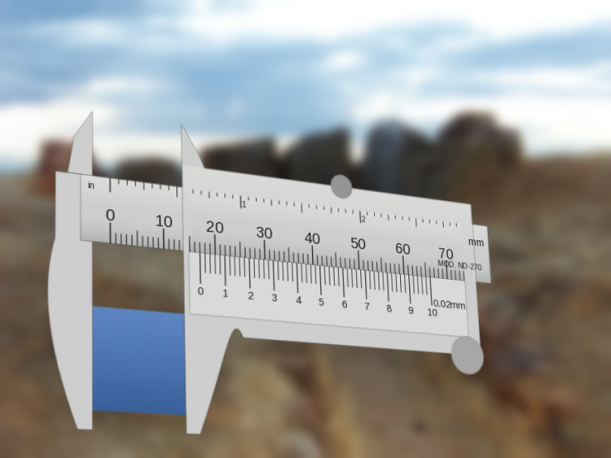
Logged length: 17.0 mm
